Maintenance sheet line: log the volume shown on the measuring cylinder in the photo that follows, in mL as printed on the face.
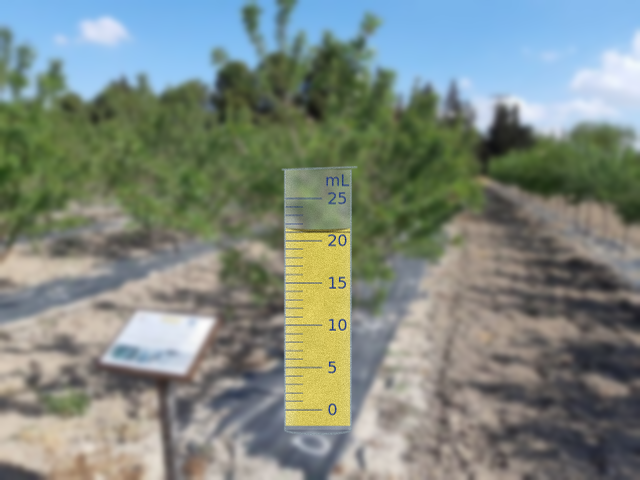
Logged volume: 21 mL
